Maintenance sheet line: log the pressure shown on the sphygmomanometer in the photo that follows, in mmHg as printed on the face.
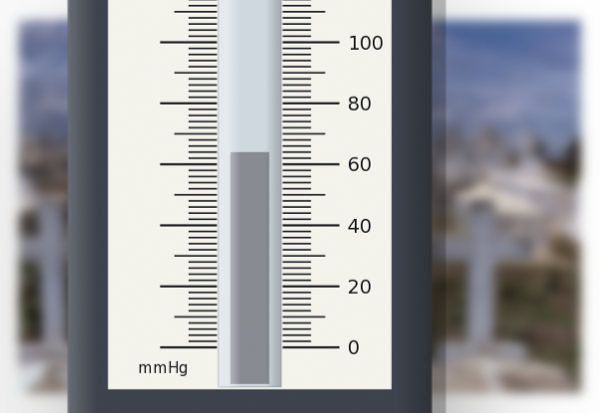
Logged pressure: 64 mmHg
